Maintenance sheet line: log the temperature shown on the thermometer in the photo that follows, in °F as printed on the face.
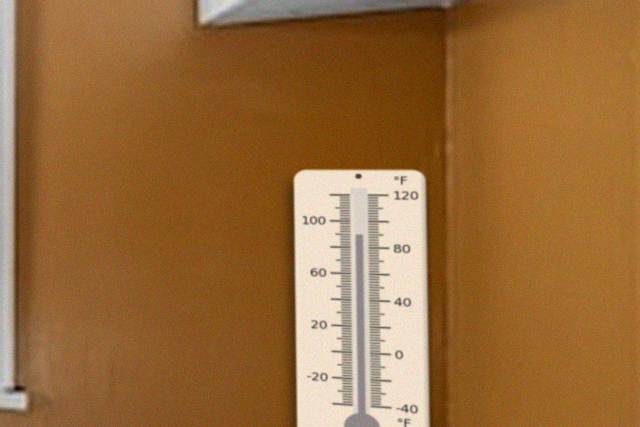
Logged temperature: 90 °F
